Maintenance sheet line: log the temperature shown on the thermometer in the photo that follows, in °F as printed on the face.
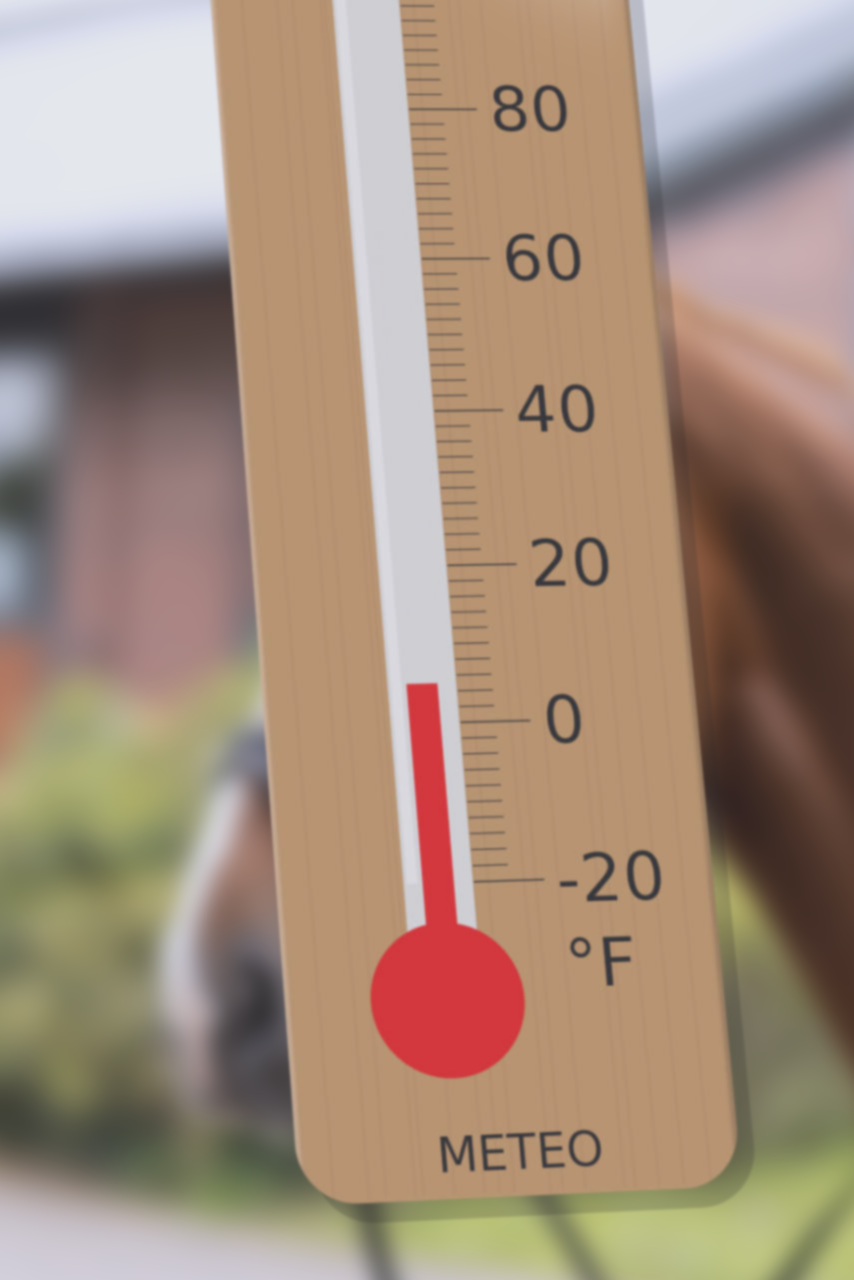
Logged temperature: 5 °F
